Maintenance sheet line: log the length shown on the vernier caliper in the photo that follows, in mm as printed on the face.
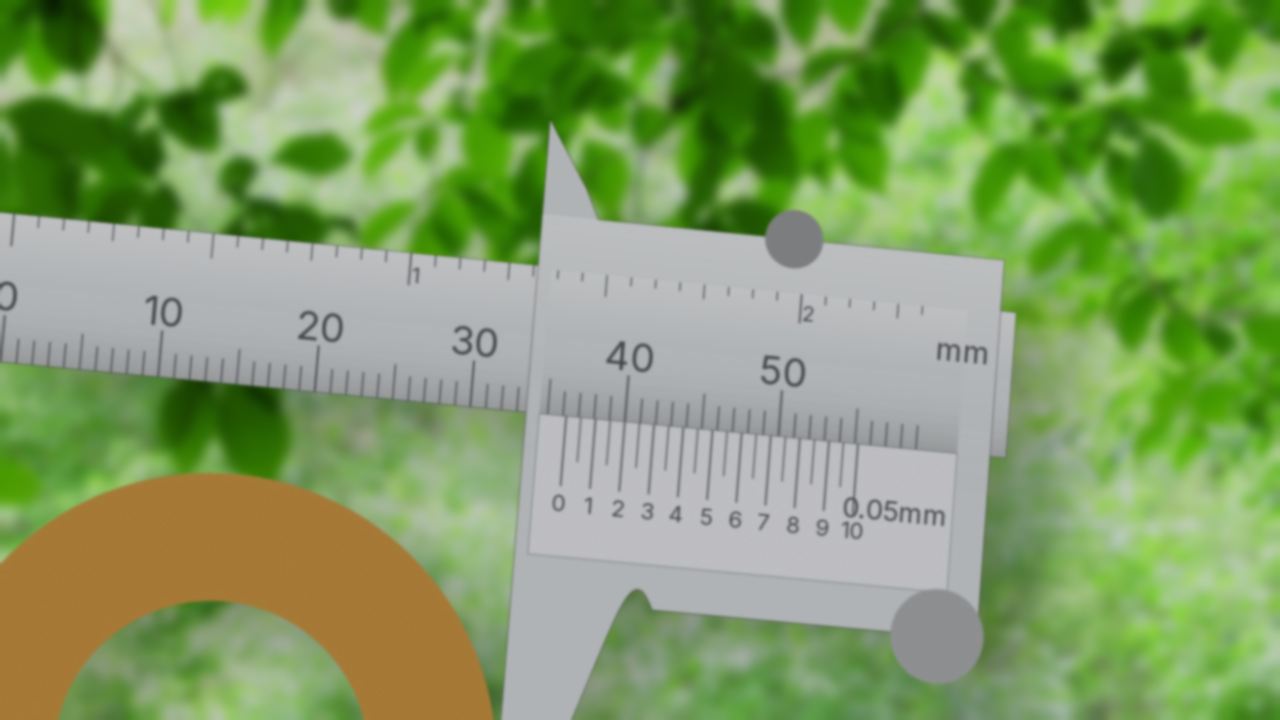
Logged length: 36.2 mm
